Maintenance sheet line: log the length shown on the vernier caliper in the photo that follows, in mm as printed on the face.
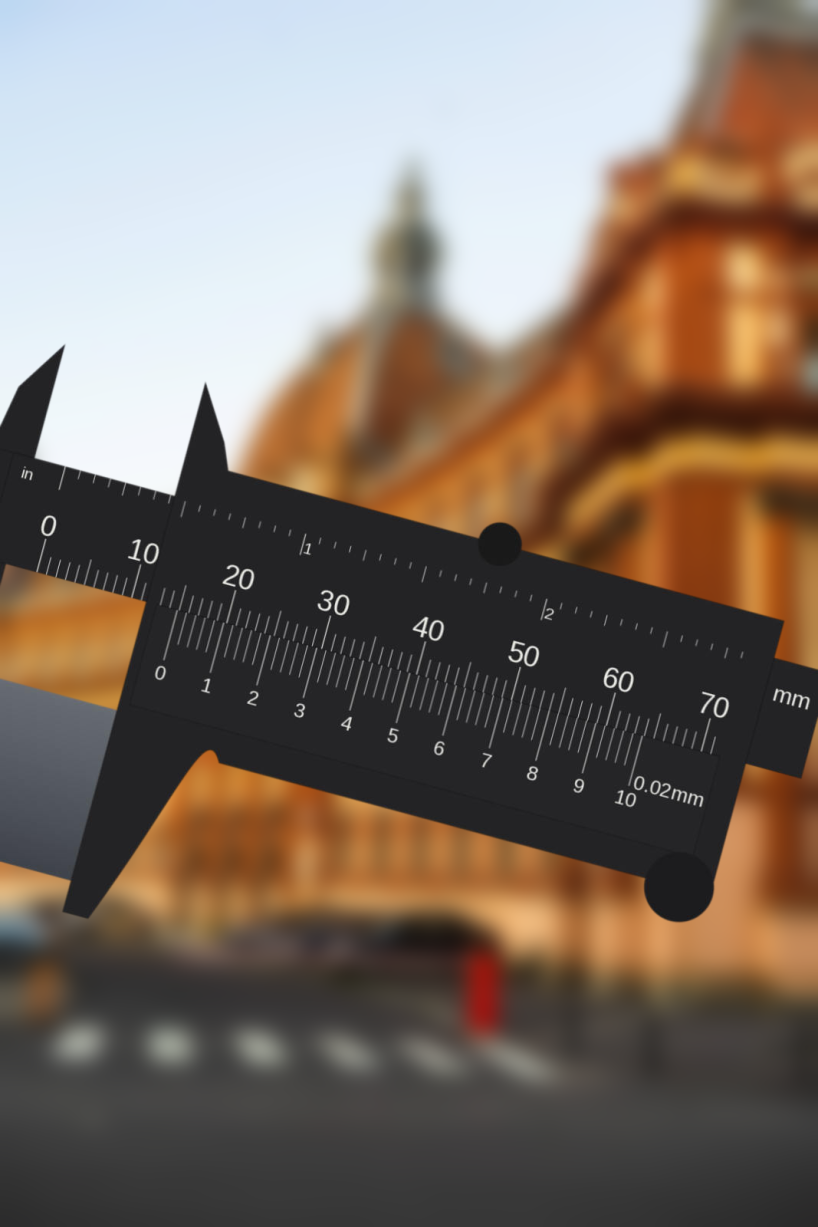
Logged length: 14.8 mm
